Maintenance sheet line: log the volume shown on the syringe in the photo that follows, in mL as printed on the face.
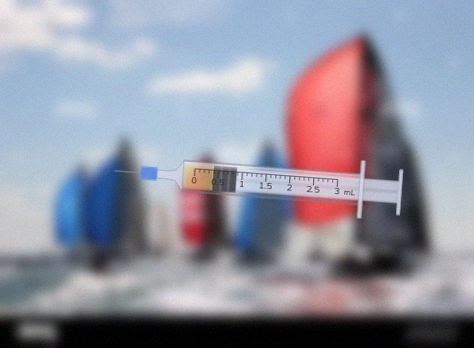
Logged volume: 0.4 mL
